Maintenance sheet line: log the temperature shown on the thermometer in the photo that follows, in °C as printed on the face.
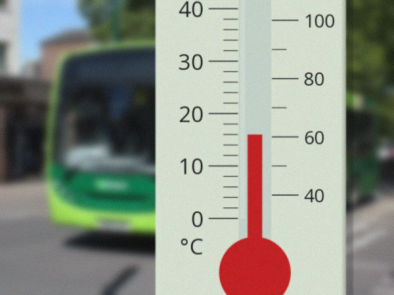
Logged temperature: 16 °C
